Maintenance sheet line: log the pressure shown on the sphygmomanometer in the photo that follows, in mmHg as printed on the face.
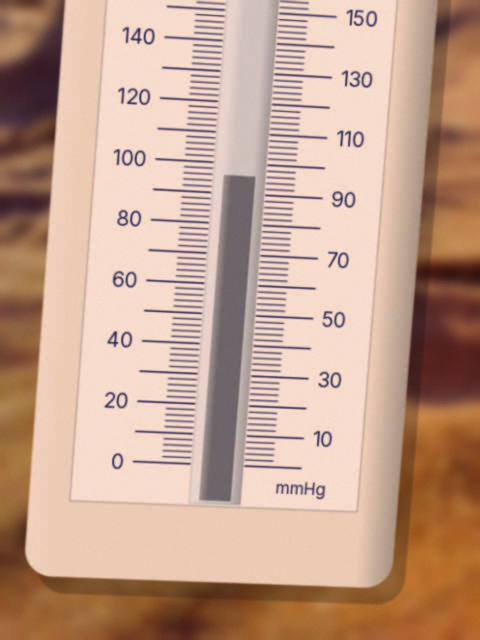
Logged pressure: 96 mmHg
